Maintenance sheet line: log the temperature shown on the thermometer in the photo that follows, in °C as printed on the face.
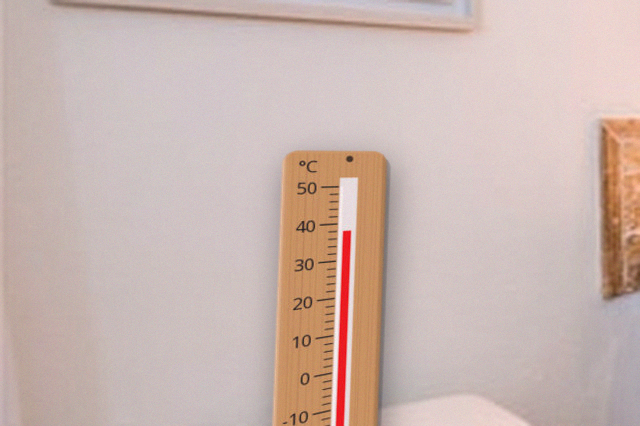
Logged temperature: 38 °C
